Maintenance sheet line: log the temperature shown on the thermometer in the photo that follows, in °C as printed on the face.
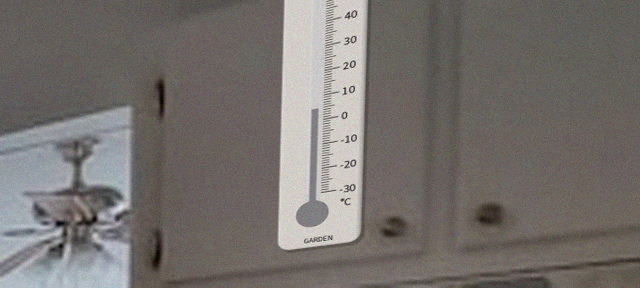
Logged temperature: 5 °C
